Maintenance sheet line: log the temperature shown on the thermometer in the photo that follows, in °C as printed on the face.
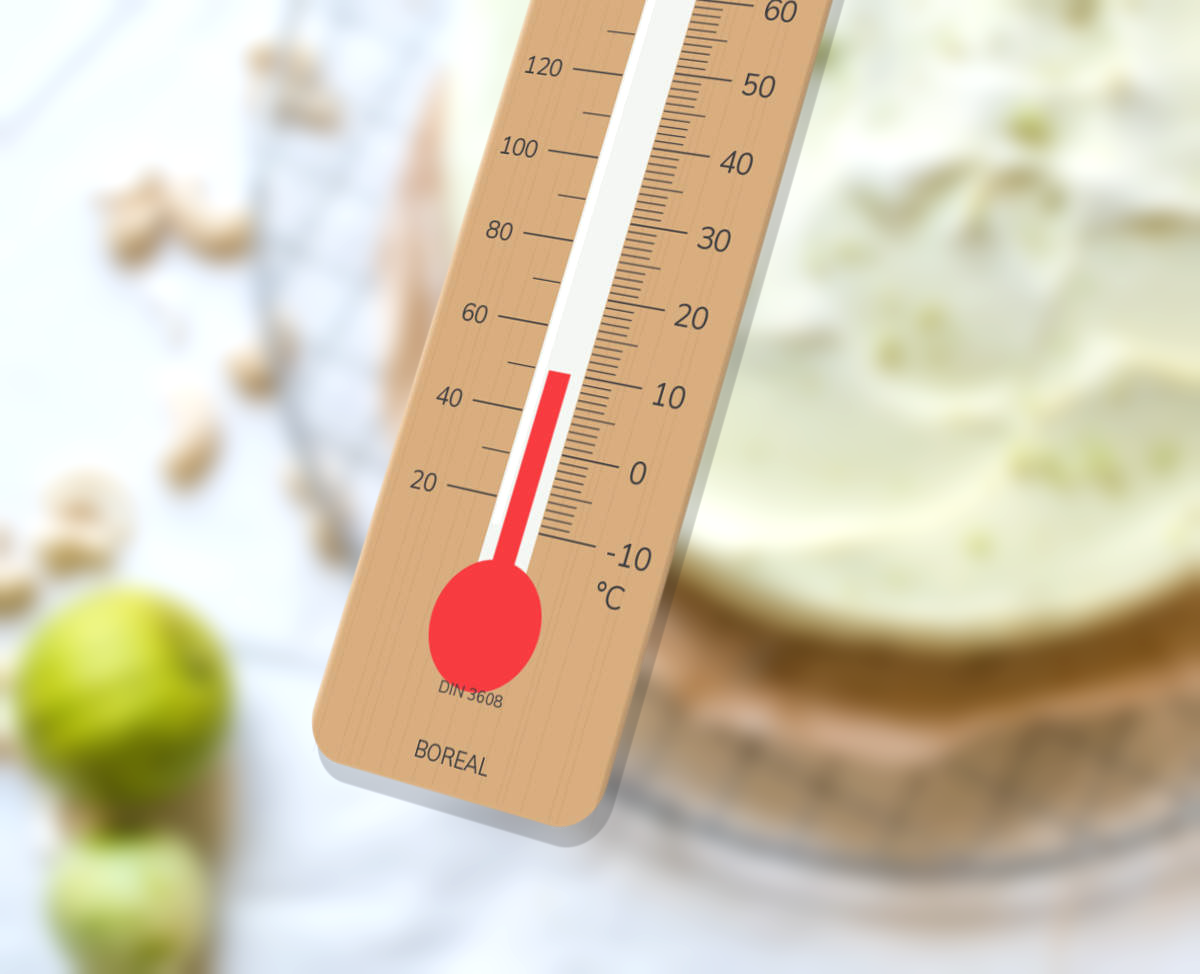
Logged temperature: 10 °C
